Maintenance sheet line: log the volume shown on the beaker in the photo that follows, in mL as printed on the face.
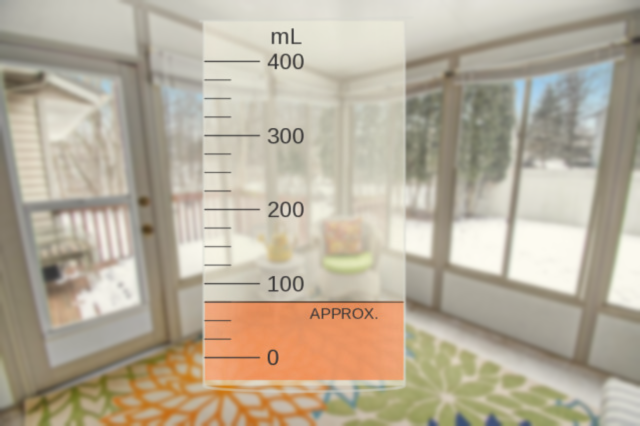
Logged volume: 75 mL
